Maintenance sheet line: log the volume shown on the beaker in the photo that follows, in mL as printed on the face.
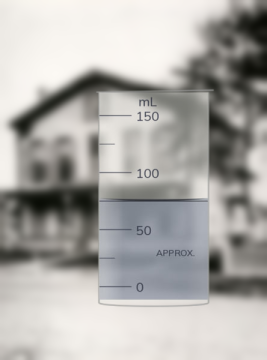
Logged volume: 75 mL
